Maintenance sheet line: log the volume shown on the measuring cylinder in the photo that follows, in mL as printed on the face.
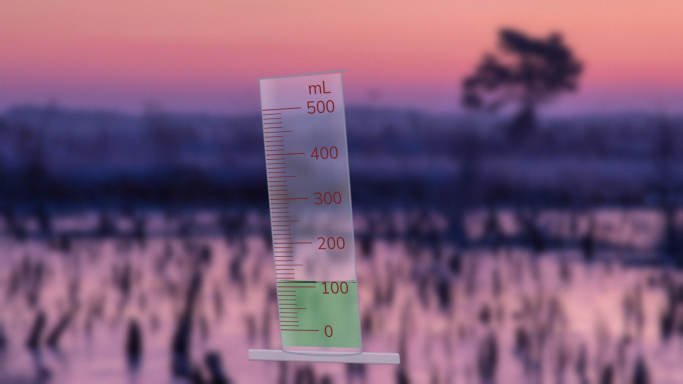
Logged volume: 110 mL
